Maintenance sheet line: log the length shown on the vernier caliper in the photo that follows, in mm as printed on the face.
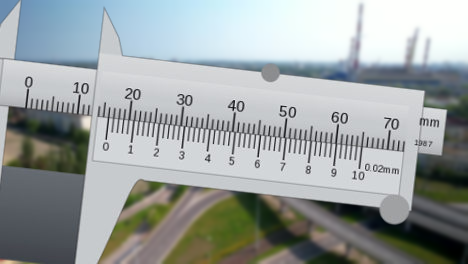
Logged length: 16.0 mm
